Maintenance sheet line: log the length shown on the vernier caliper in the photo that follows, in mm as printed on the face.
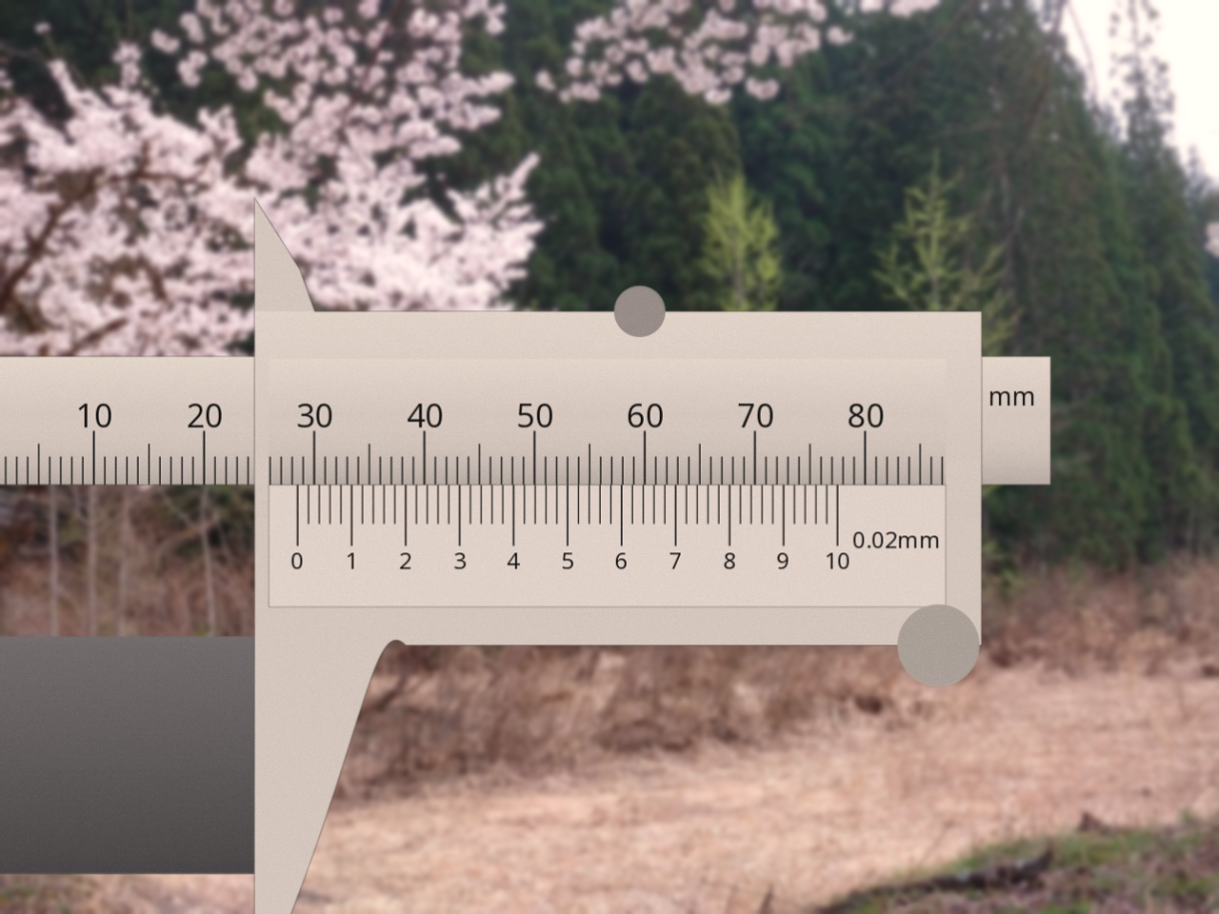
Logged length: 28.5 mm
